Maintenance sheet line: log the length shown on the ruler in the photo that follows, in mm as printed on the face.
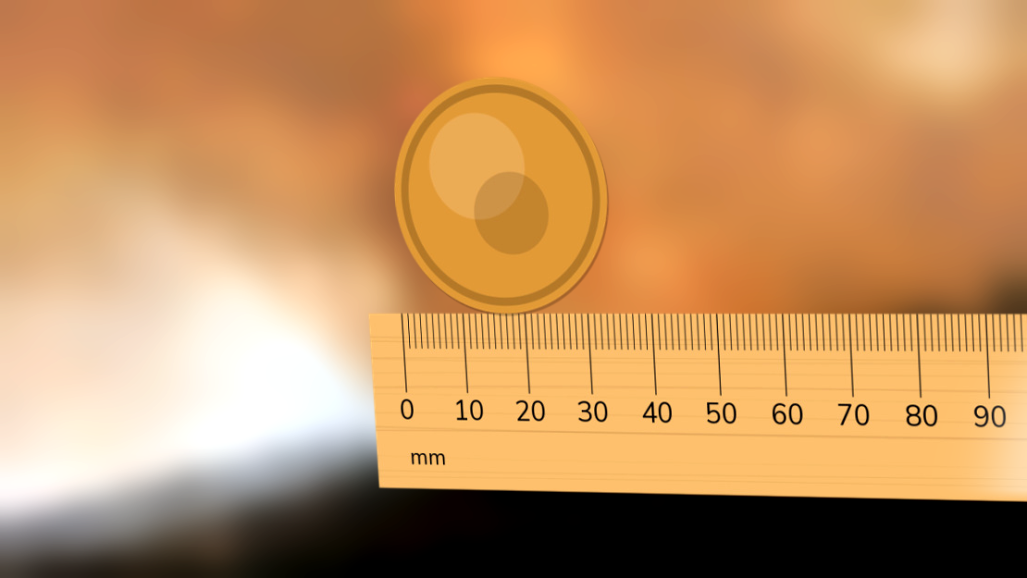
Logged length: 34 mm
